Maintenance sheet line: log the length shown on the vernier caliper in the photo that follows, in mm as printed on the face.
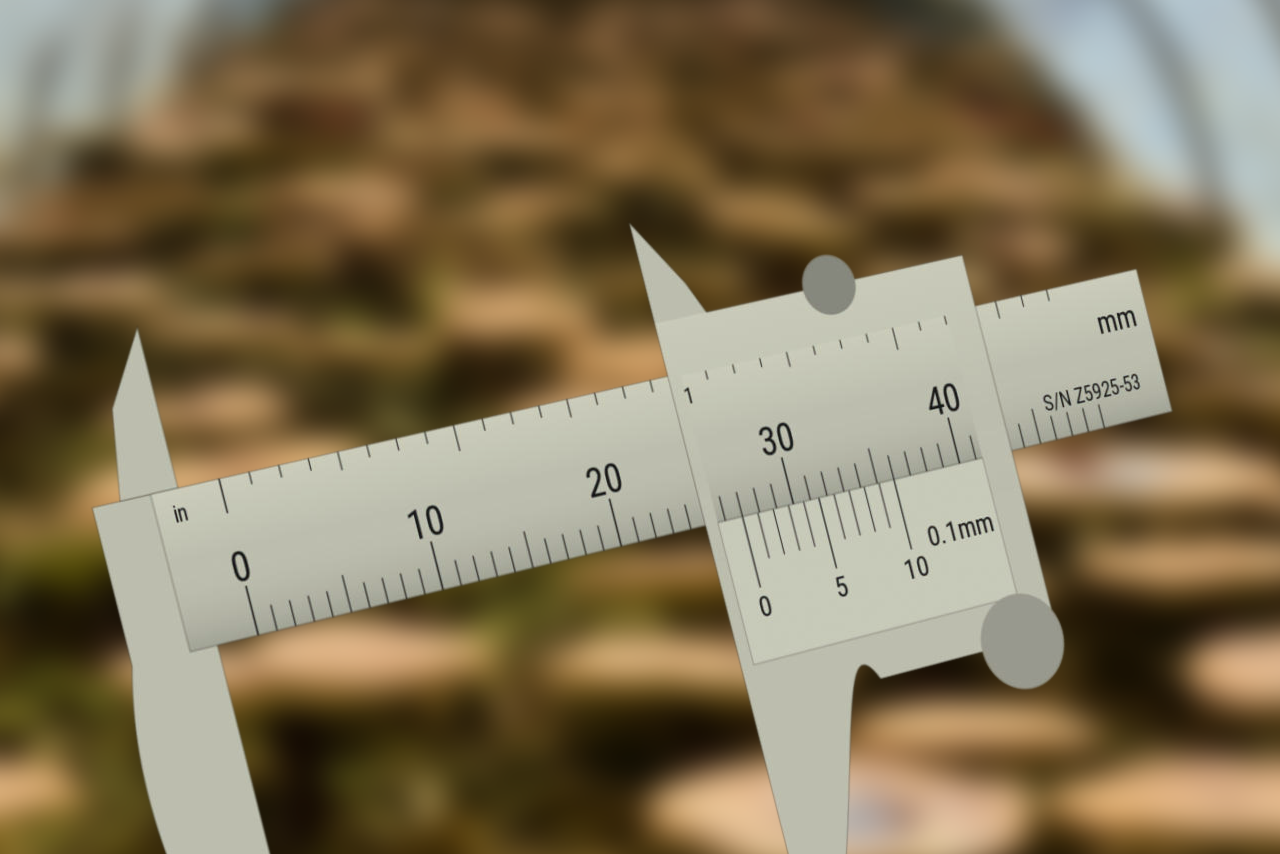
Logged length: 27.0 mm
